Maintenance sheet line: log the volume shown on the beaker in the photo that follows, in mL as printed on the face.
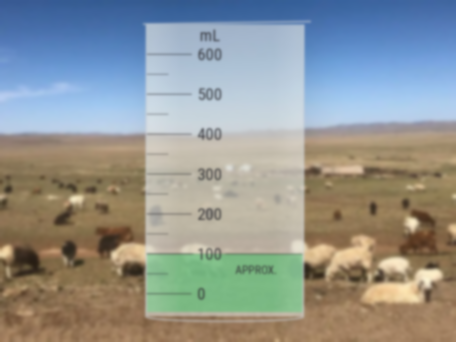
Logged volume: 100 mL
